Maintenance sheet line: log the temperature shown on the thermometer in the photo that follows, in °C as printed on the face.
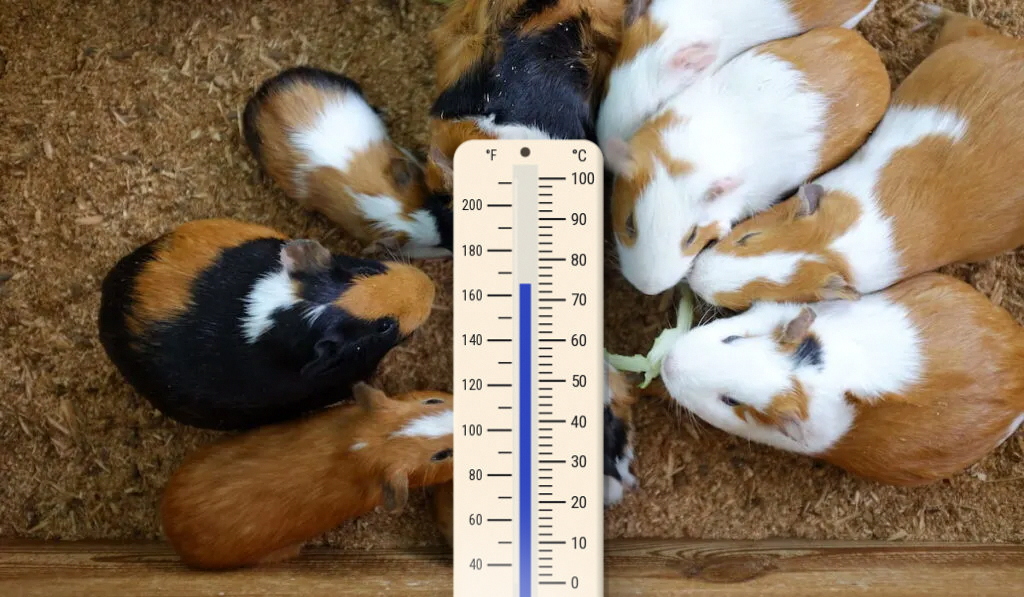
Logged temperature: 74 °C
